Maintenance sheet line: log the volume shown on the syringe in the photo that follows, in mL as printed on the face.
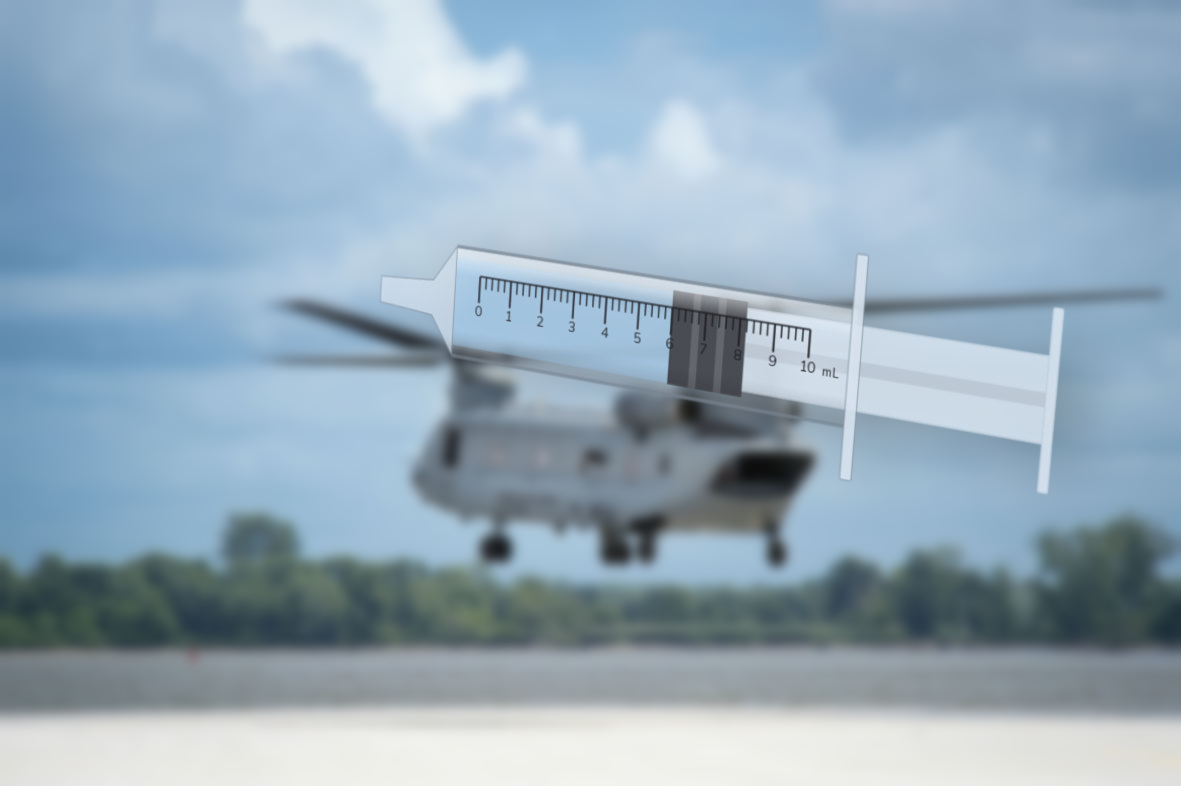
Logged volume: 6 mL
